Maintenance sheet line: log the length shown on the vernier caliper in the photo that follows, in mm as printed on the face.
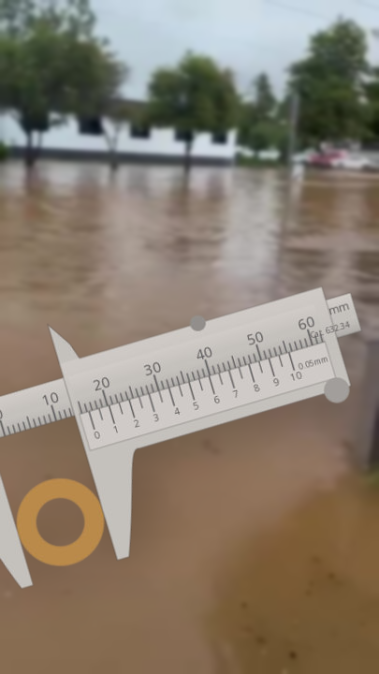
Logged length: 16.4 mm
